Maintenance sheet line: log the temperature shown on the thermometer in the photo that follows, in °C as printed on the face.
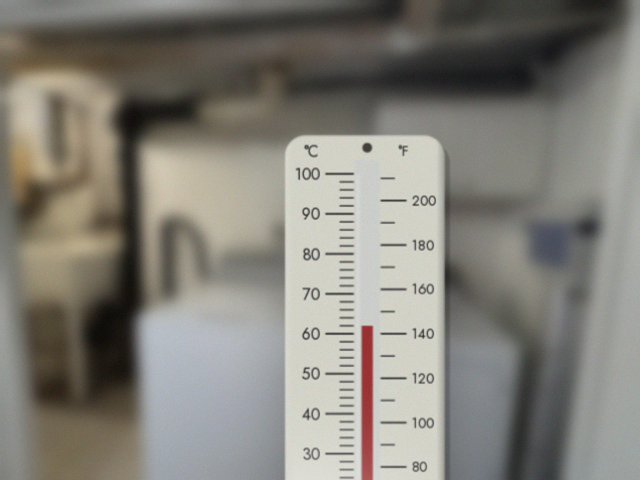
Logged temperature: 62 °C
